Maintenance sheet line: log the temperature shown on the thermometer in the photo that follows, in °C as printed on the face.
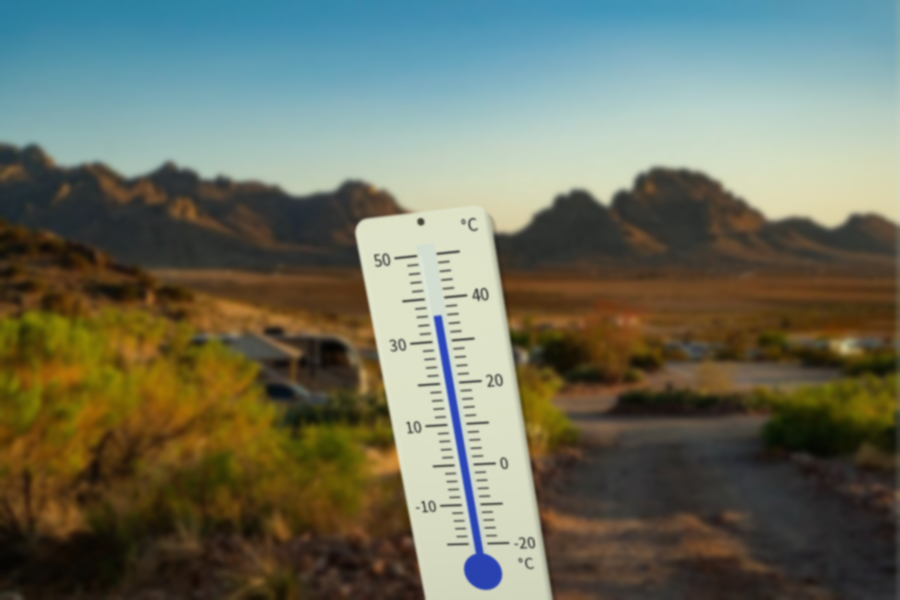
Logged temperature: 36 °C
